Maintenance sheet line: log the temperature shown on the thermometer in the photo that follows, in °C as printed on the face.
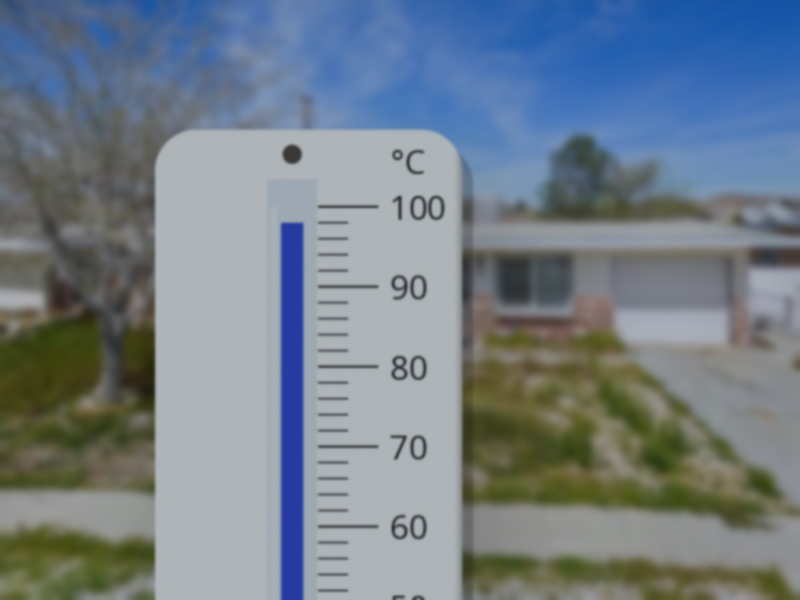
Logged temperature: 98 °C
